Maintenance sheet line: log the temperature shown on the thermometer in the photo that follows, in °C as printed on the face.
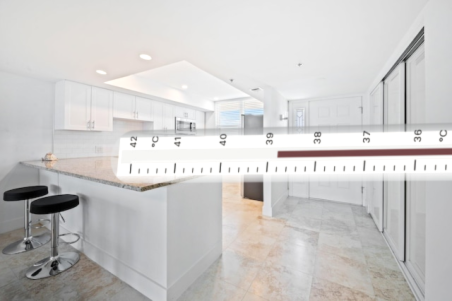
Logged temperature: 38.8 °C
